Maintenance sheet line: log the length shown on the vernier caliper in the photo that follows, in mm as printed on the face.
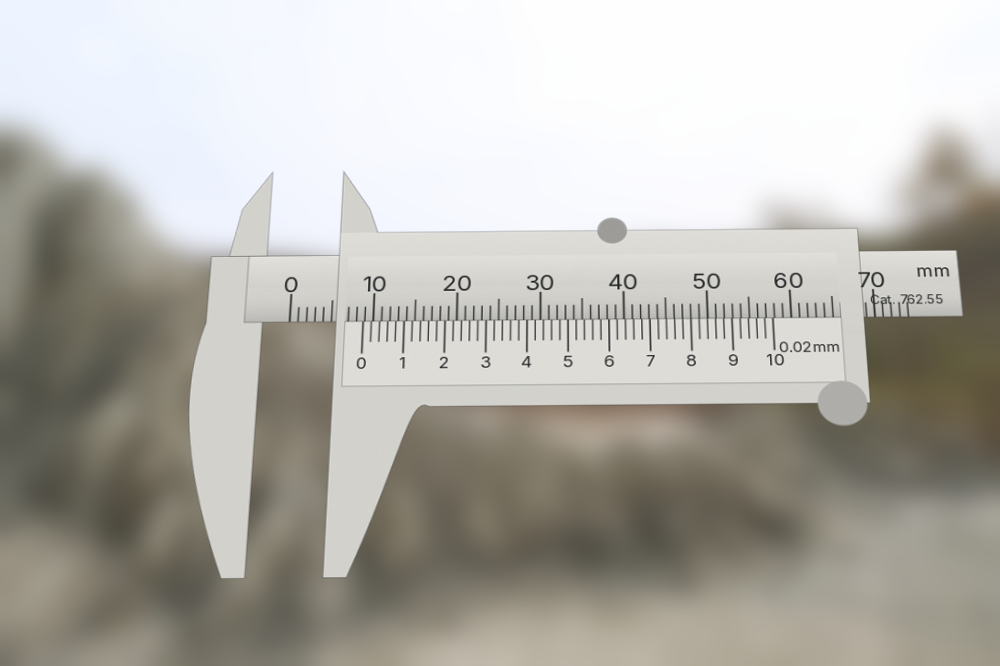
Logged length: 8.8 mm
